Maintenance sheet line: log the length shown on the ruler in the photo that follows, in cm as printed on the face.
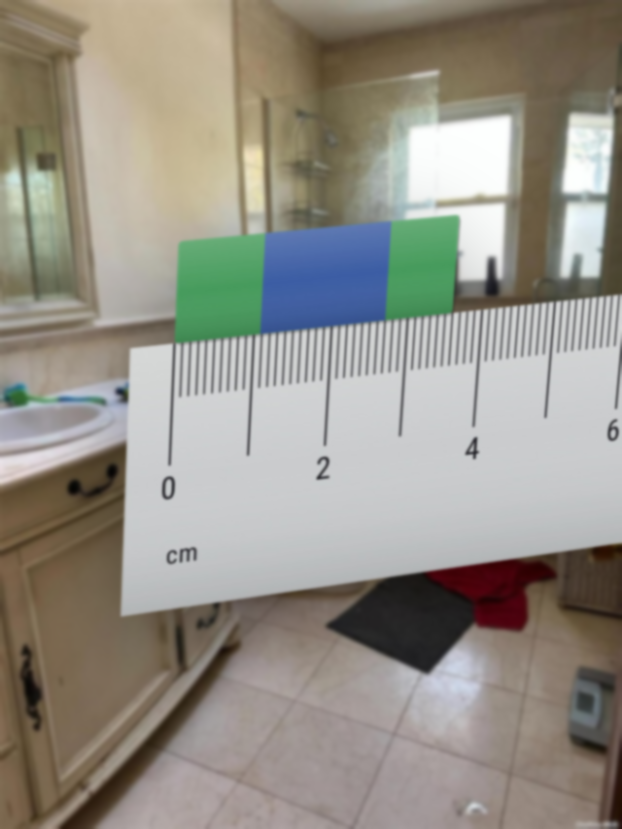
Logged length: 3.6 cm
